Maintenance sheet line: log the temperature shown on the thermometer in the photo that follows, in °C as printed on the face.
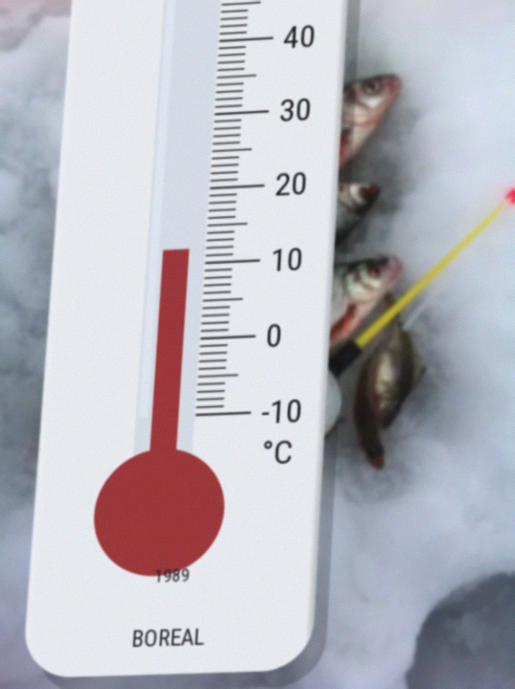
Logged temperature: 12 °C
